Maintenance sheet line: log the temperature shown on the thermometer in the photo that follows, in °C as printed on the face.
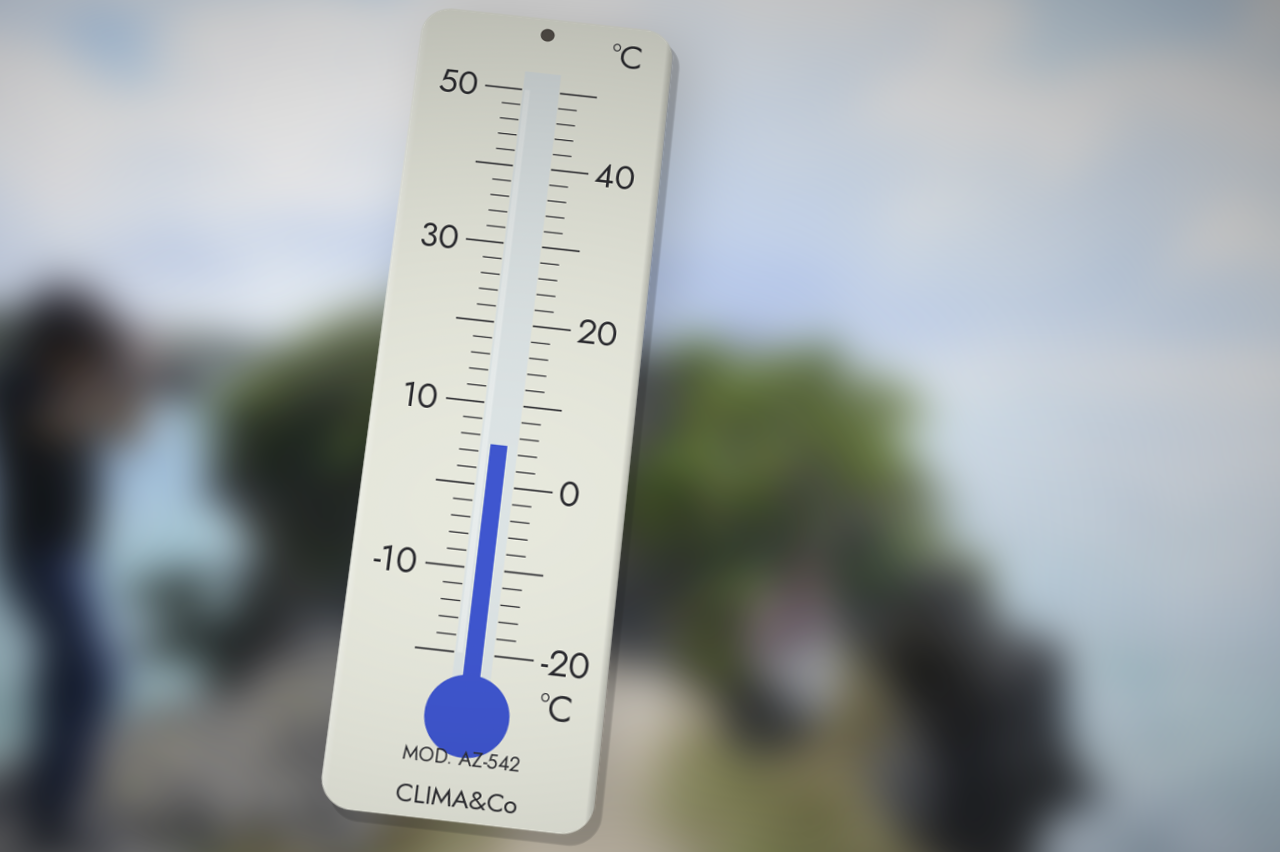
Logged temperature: 5 °C
